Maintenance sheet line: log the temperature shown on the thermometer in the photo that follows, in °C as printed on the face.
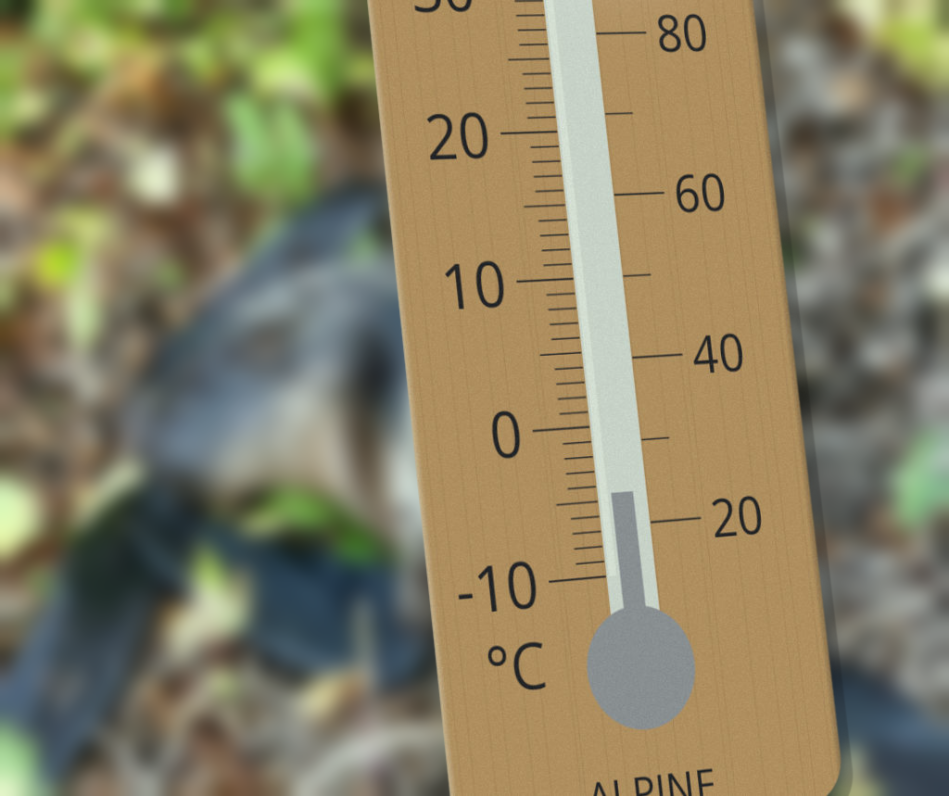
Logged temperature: -4.5 °C
